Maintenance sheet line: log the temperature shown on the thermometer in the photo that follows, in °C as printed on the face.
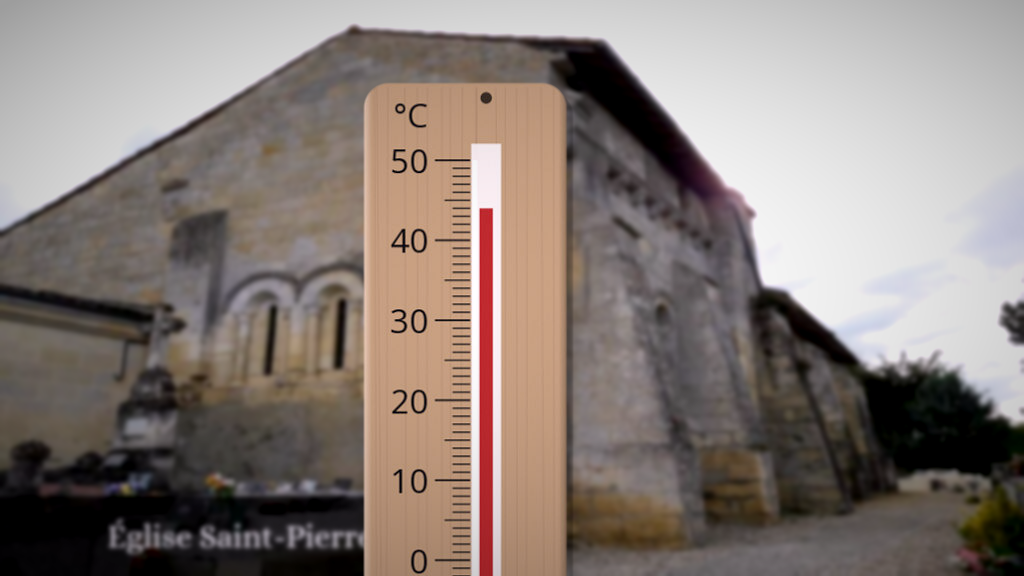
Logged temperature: 44 °C
